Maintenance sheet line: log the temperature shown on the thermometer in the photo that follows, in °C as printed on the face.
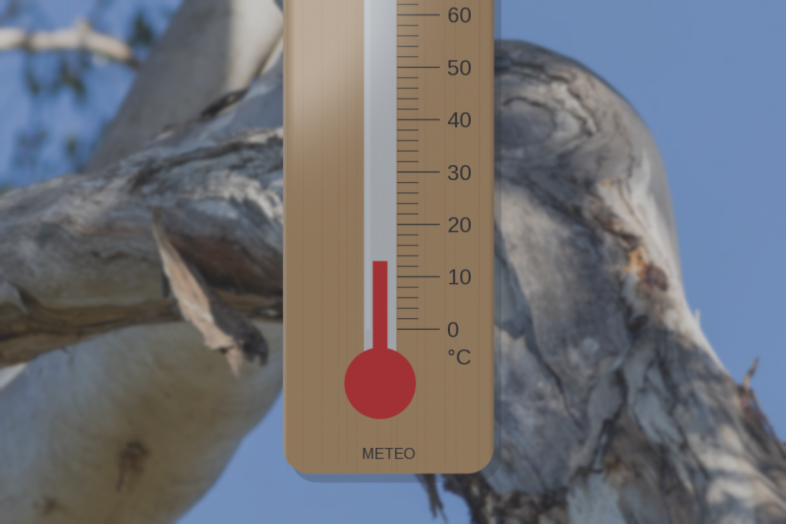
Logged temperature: 13 °C
